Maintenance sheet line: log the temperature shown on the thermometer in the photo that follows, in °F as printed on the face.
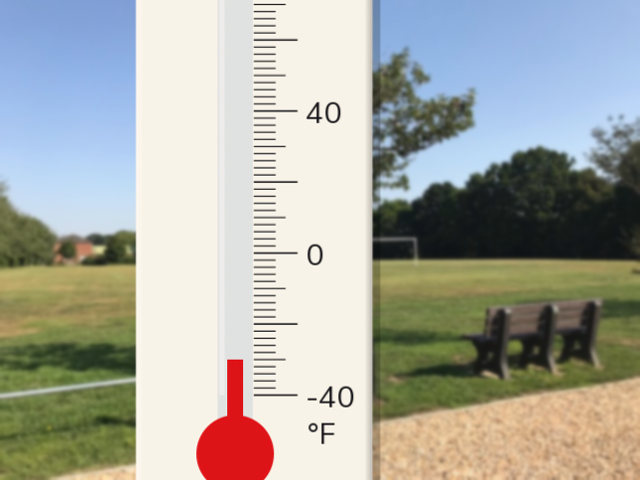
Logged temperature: -30 °F
